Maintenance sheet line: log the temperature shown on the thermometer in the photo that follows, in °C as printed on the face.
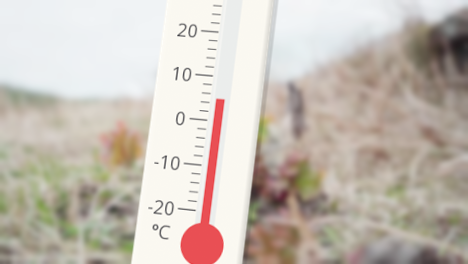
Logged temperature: 5 °C
